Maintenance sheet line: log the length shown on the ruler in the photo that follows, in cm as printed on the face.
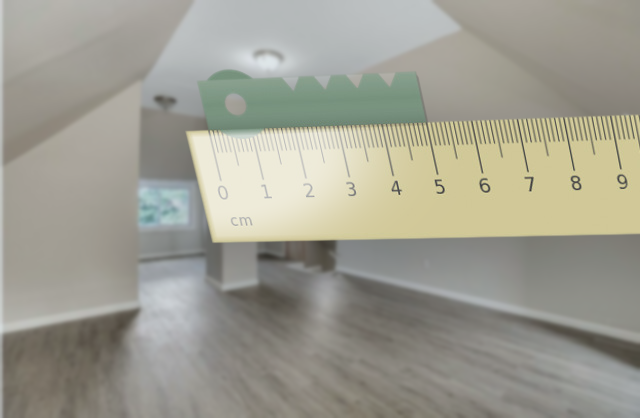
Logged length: 5 cm
